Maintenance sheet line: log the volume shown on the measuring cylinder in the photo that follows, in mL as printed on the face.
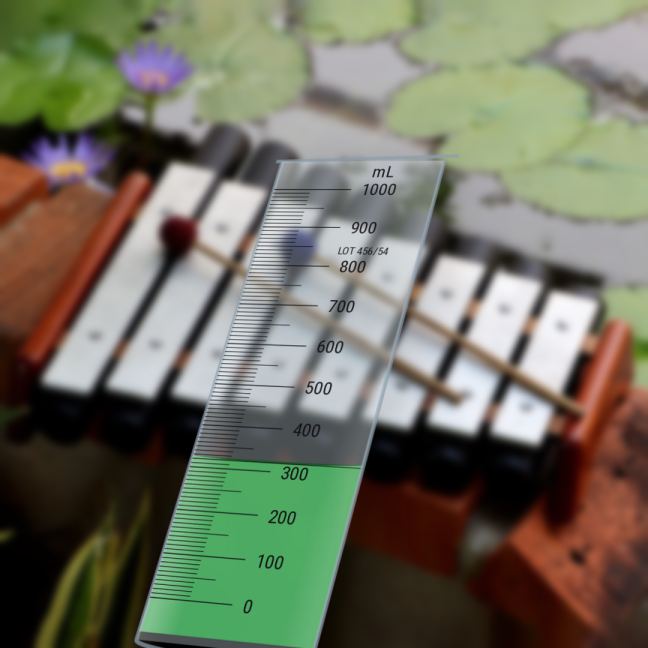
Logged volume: 320 mL
